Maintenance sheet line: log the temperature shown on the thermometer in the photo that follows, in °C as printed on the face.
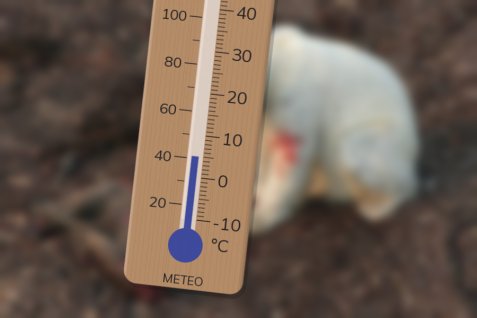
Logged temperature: 5 °C
